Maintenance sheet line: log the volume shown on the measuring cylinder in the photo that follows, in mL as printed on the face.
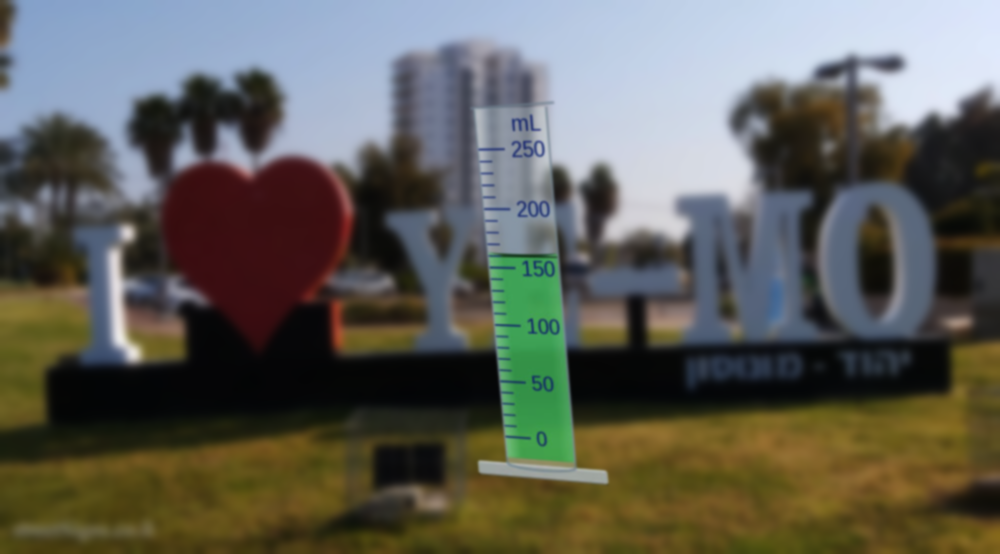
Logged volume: 160 mL
